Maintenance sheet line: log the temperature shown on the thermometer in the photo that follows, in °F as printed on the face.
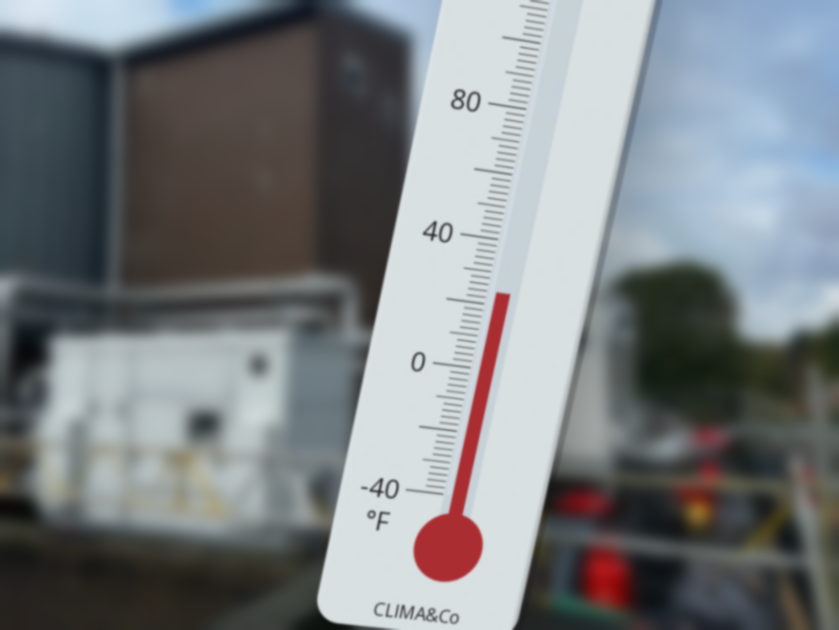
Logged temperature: 24 °F
